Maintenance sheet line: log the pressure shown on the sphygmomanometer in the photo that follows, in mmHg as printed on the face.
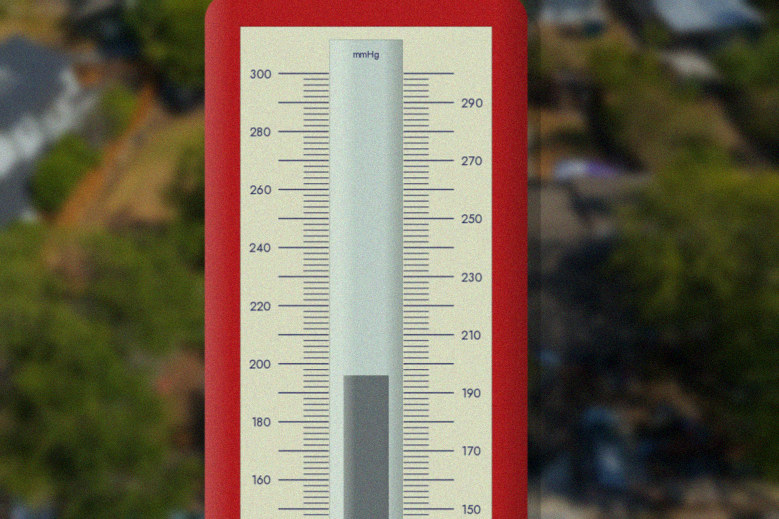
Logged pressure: 196 mmHg
